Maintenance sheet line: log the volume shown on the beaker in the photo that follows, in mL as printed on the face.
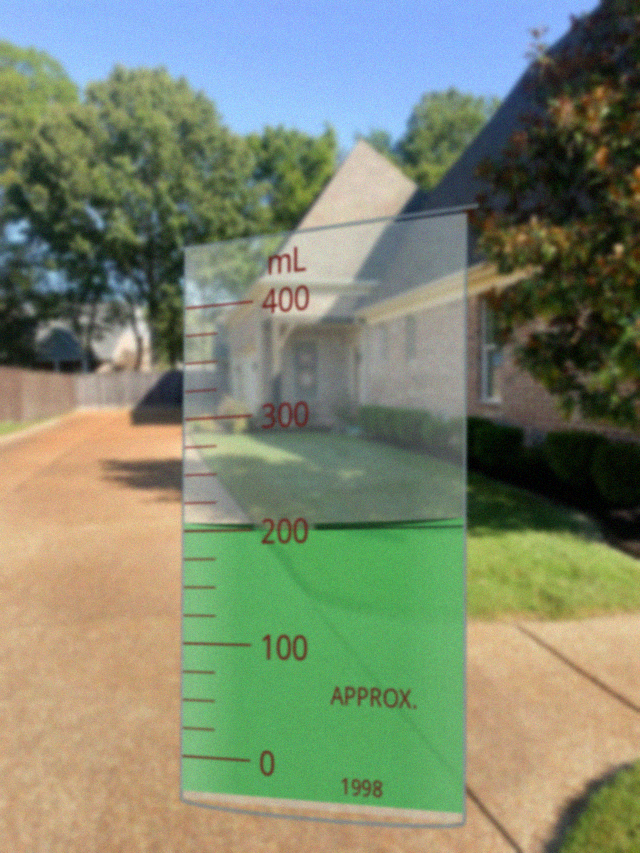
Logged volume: 200 mL
